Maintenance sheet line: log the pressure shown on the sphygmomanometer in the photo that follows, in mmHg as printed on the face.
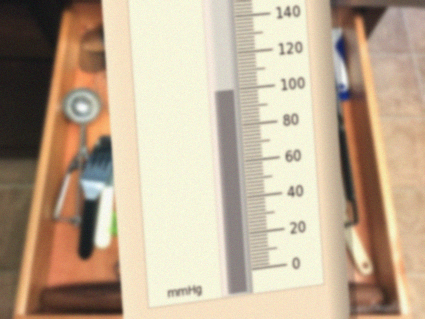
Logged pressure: 100 mmHg
